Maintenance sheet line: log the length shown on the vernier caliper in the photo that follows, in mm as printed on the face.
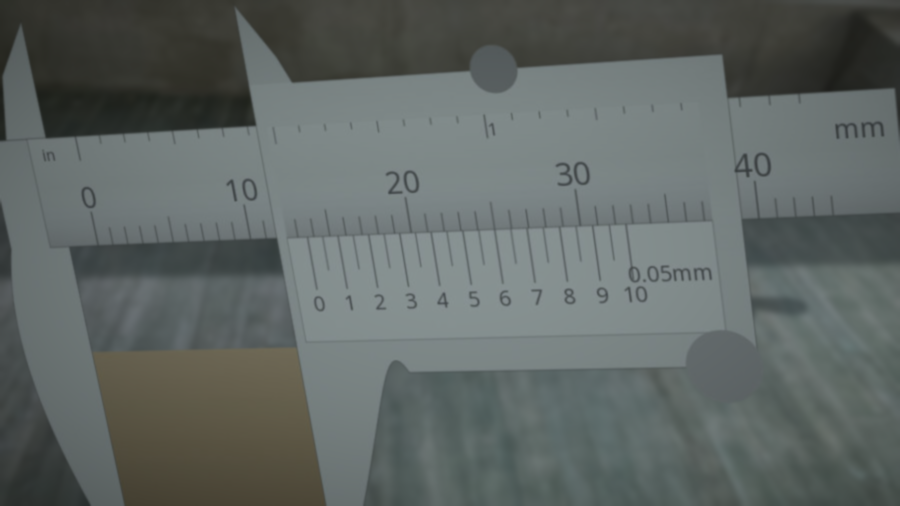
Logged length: 13.6 mm
